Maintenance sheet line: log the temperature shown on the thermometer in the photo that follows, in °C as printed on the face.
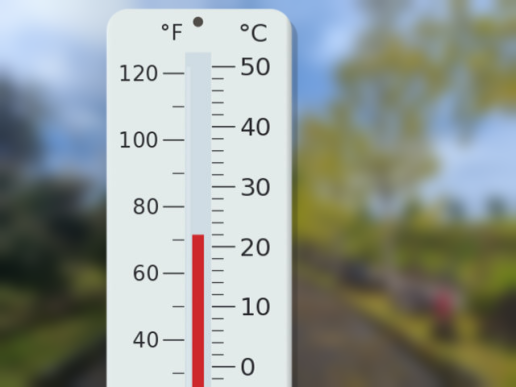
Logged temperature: 22 °C
